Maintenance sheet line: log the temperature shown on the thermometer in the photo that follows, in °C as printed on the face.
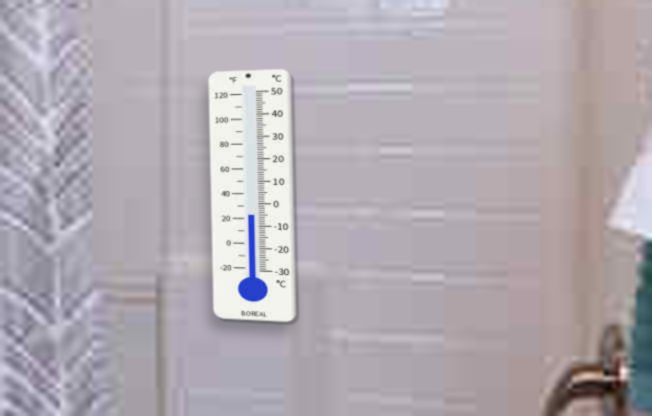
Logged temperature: -5 °C
